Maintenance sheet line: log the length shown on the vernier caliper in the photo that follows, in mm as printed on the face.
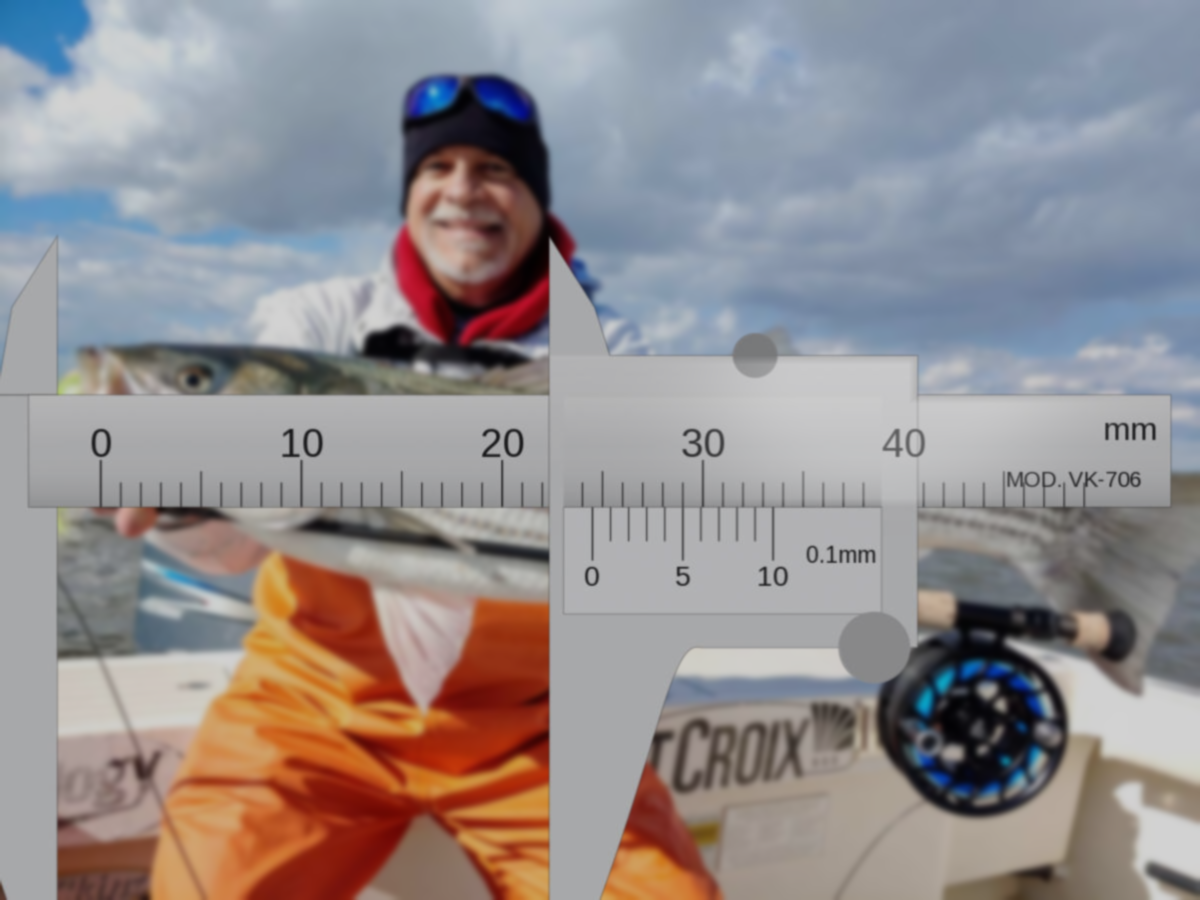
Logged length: 24.5 mm
